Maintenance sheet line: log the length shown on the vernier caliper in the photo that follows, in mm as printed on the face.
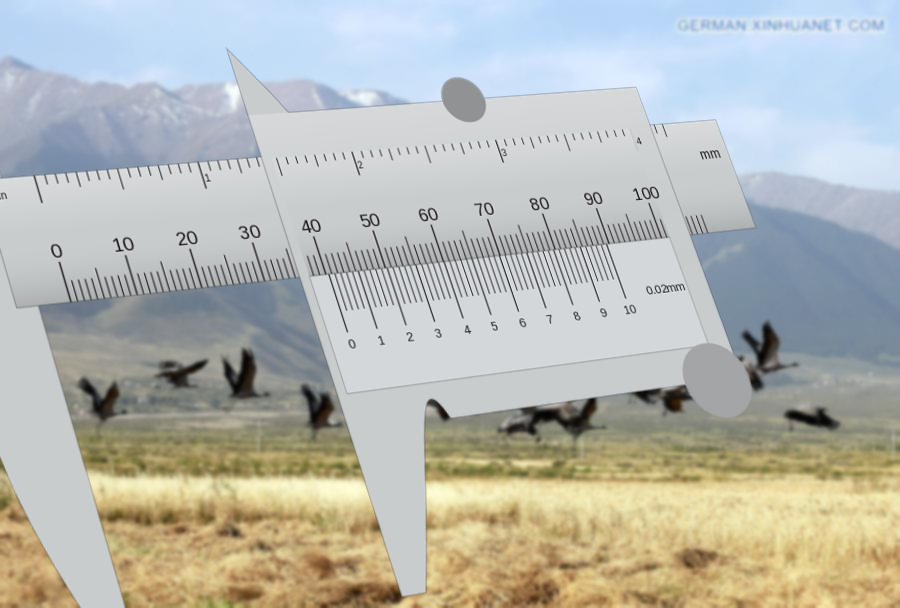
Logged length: 40.5 mm
